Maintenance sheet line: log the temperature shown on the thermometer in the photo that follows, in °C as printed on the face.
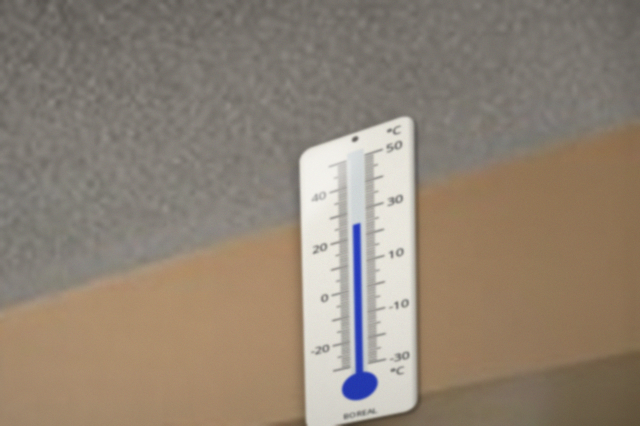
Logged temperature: 25 °C
